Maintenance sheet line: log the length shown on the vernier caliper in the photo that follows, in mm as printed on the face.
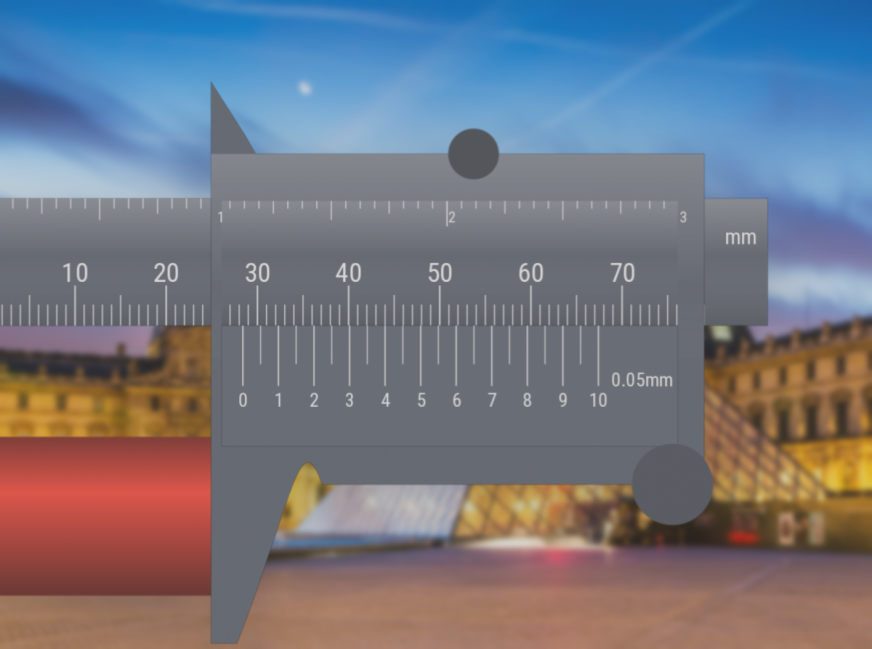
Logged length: 28.4 mm
